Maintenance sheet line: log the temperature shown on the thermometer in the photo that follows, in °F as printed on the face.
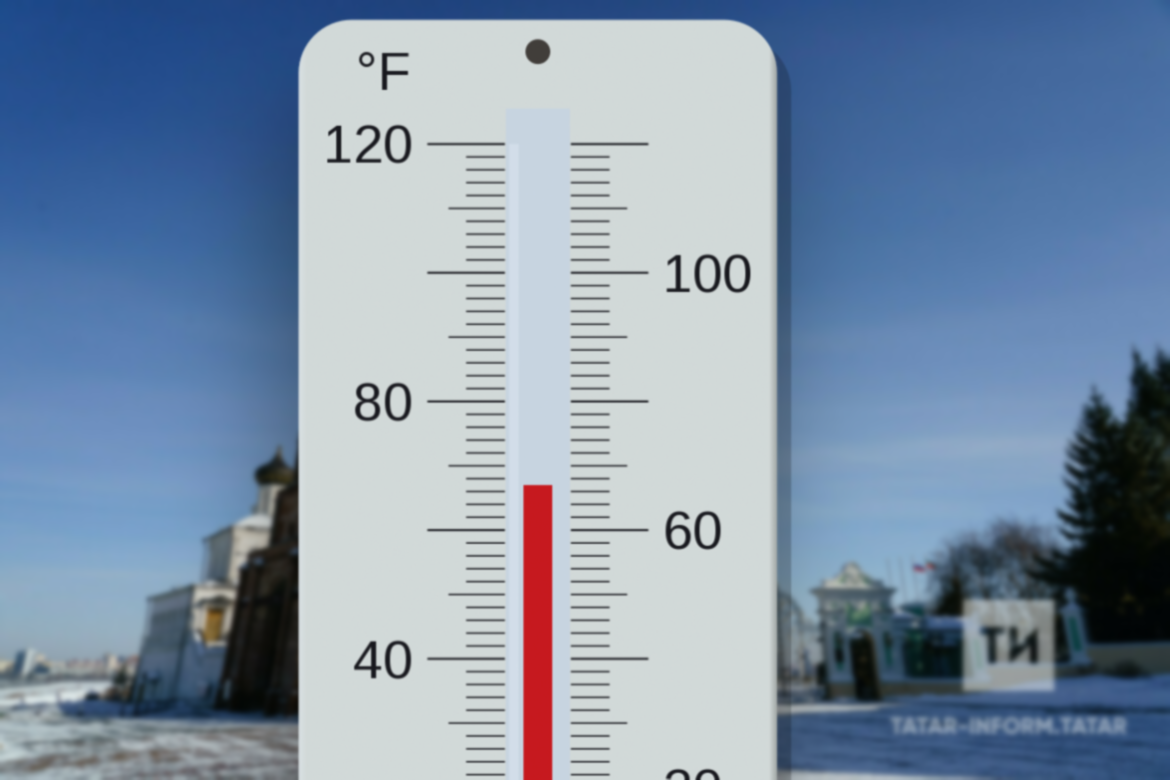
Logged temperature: 67 °F
